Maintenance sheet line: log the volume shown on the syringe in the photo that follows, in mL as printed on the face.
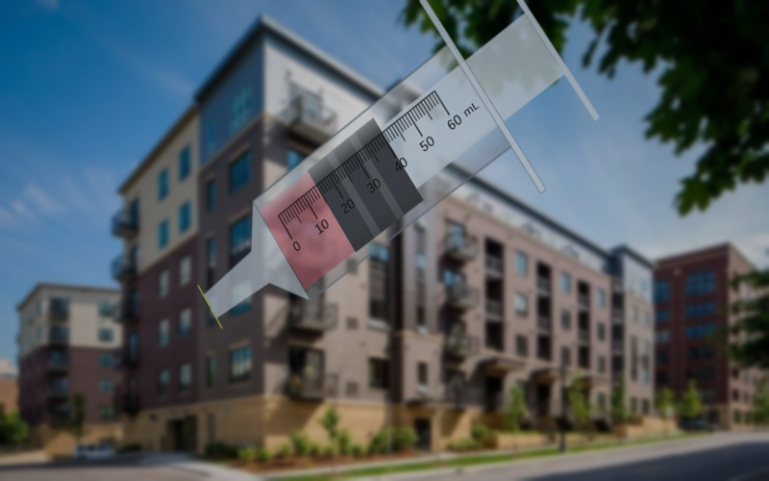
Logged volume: 15 mL
